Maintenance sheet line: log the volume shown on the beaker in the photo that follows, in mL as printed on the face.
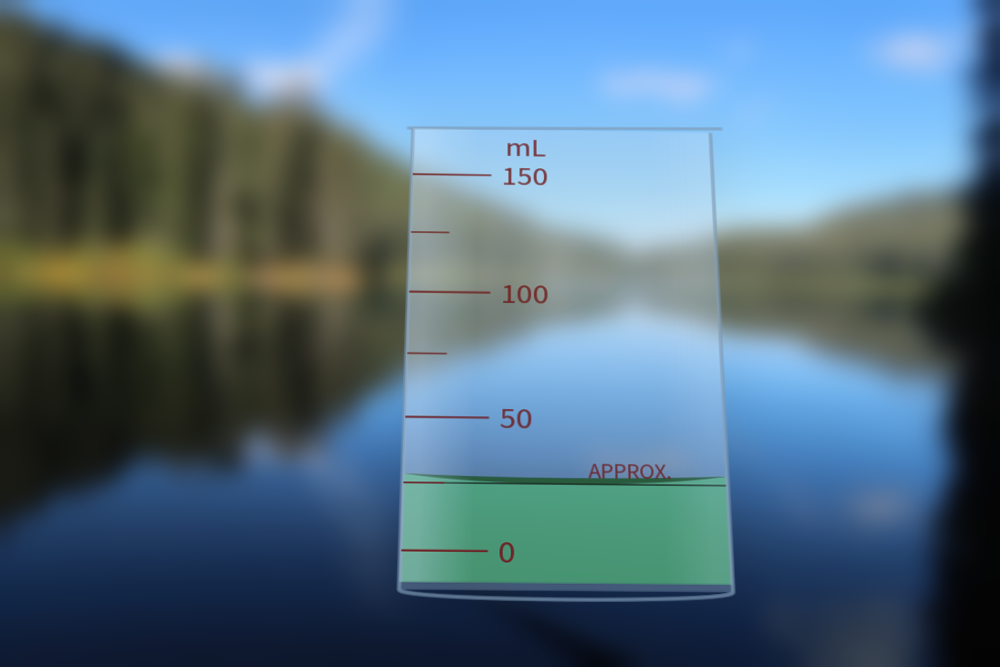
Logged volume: 25 mL
